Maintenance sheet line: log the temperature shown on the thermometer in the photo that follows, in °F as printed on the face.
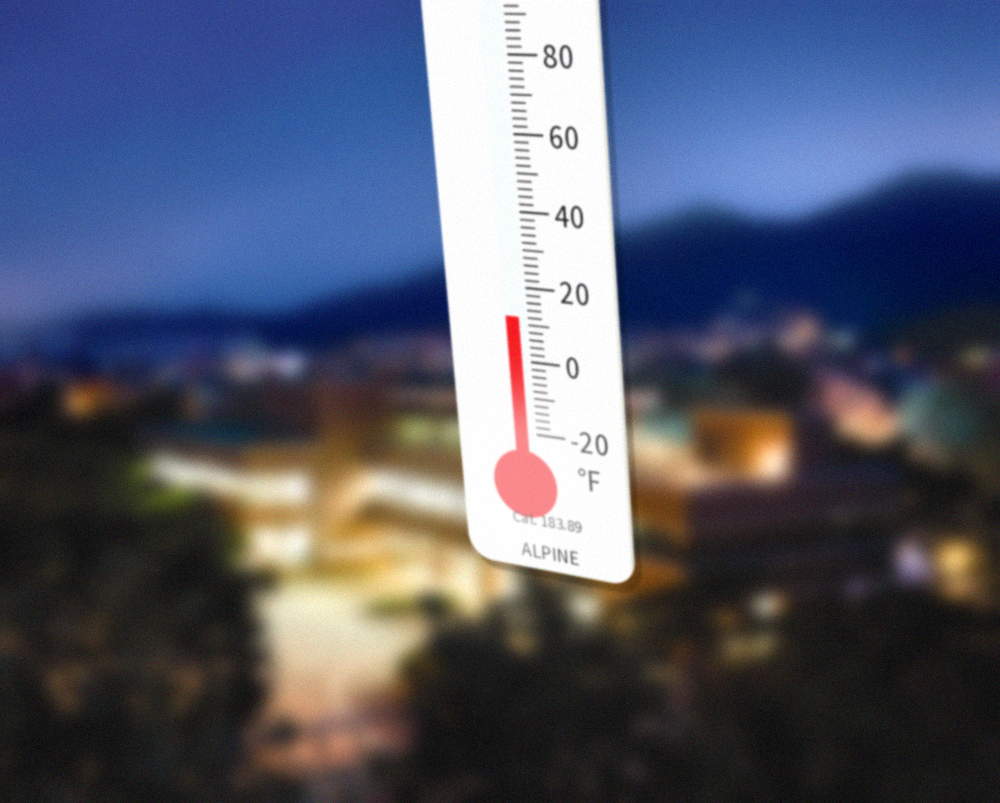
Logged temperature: 12 °F
